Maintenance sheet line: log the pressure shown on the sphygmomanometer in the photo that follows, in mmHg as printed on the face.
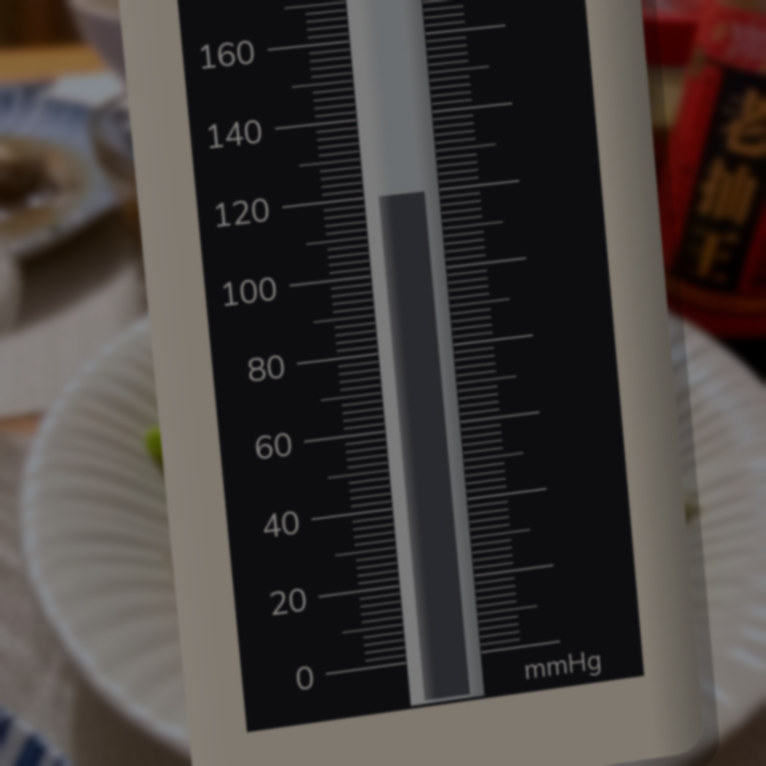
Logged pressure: 120 mmHg
